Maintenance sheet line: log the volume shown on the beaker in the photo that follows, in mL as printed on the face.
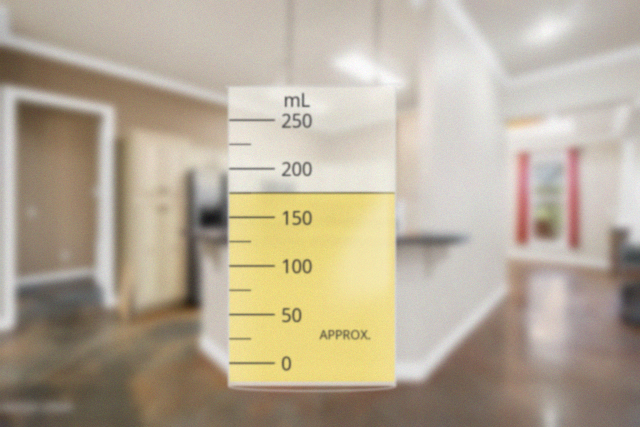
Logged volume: 175 mL
